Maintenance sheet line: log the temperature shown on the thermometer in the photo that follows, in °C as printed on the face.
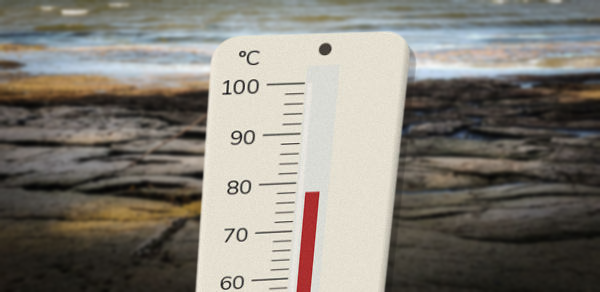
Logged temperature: 78 °C
